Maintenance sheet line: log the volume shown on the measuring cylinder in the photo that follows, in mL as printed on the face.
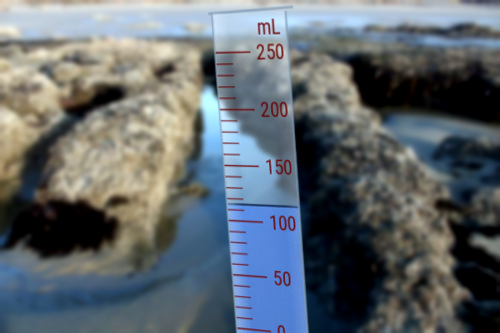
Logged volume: 115 mL
